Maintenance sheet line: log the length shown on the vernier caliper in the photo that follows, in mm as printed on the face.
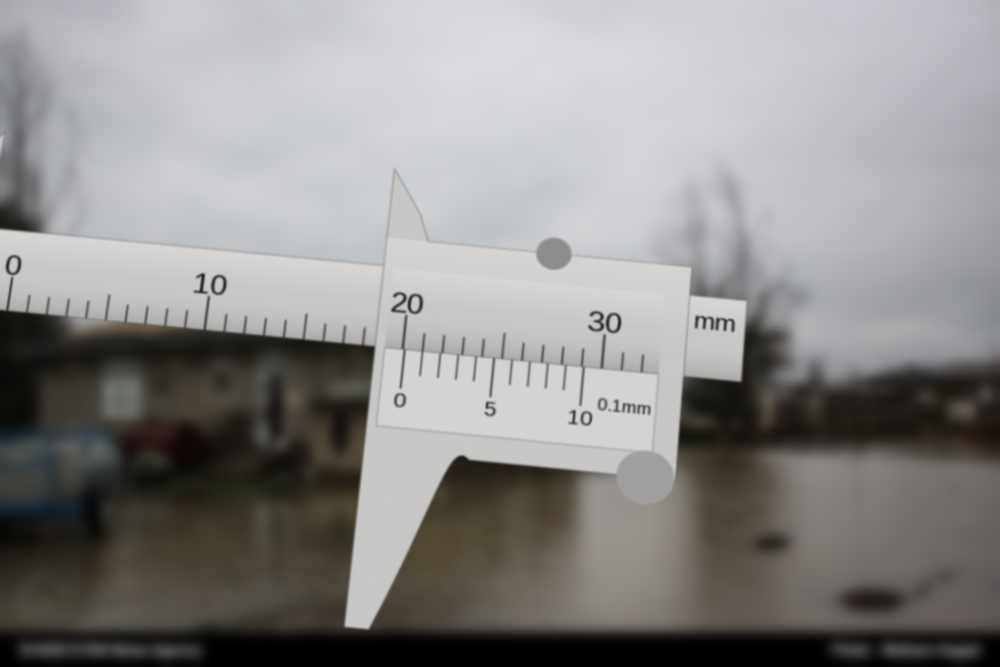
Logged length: 20.1 mm
